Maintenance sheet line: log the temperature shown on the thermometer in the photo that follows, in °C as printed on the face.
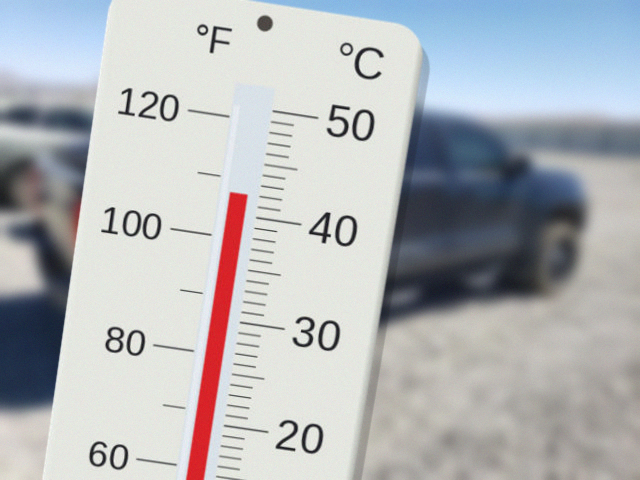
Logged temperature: 42 °C
